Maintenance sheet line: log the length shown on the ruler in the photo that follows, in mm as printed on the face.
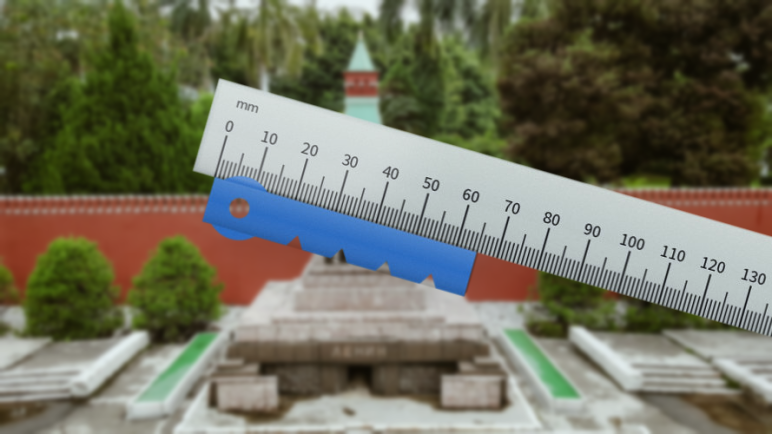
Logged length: 65 mm
